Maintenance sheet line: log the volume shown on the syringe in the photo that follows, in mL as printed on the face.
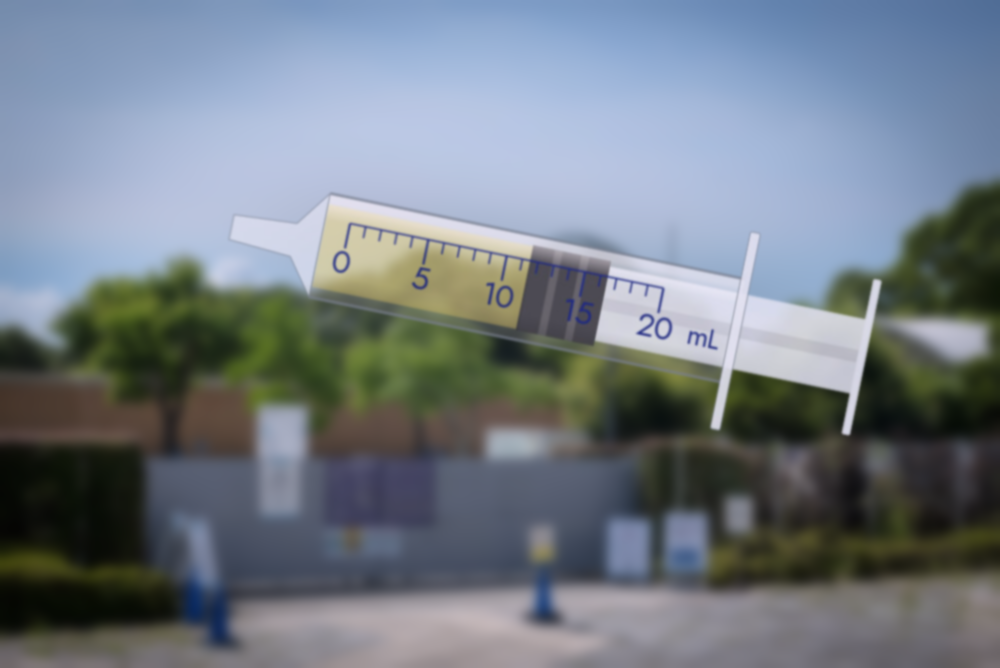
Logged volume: 11.5 mL
